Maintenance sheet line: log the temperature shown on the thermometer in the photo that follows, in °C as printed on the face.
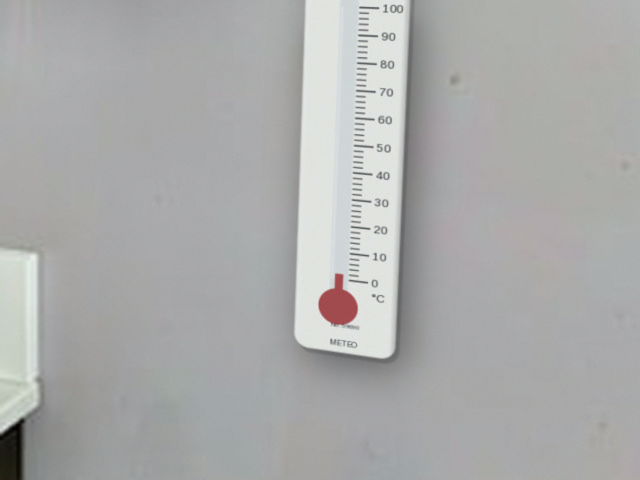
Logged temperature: 2 °C
